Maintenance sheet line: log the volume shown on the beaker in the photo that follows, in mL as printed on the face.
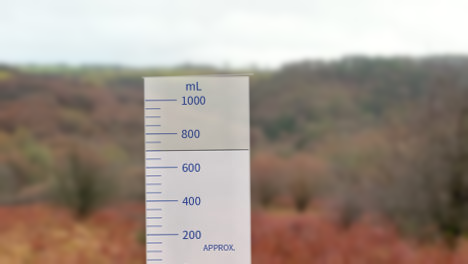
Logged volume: 700 mL
